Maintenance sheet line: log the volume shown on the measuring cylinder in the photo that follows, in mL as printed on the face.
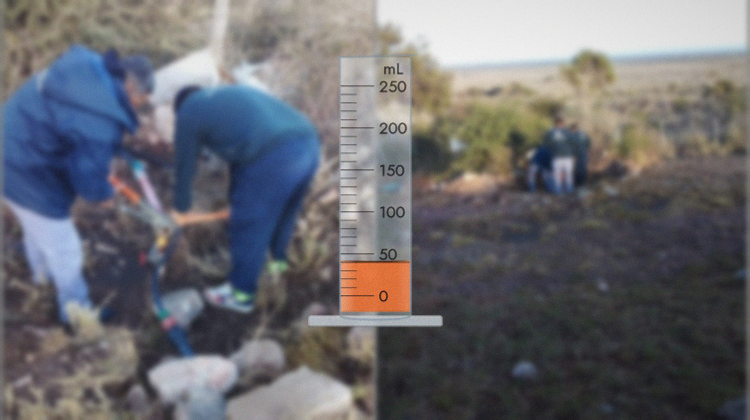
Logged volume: 40 mL
